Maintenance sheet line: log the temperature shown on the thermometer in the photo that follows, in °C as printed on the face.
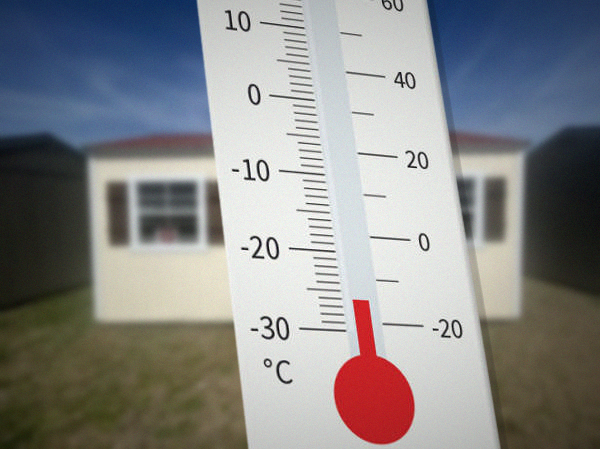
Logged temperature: -26 °C
